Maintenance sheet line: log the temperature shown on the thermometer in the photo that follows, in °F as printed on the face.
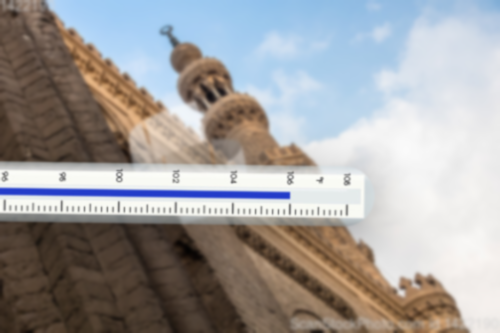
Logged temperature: 106 °F
